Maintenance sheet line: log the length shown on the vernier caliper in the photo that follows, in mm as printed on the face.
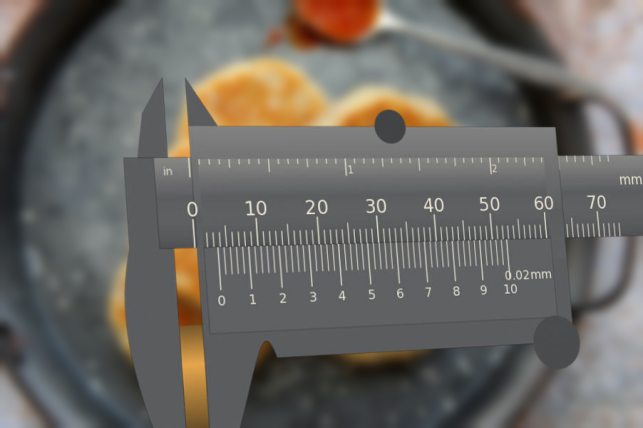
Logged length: 3.6 mm
